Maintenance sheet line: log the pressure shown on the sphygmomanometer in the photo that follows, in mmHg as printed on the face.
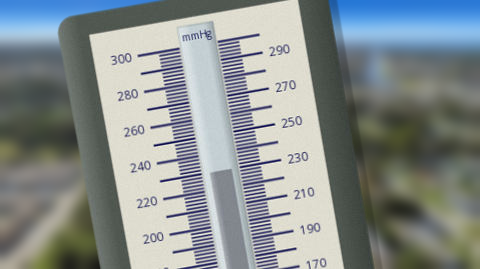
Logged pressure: 230 mmHg
